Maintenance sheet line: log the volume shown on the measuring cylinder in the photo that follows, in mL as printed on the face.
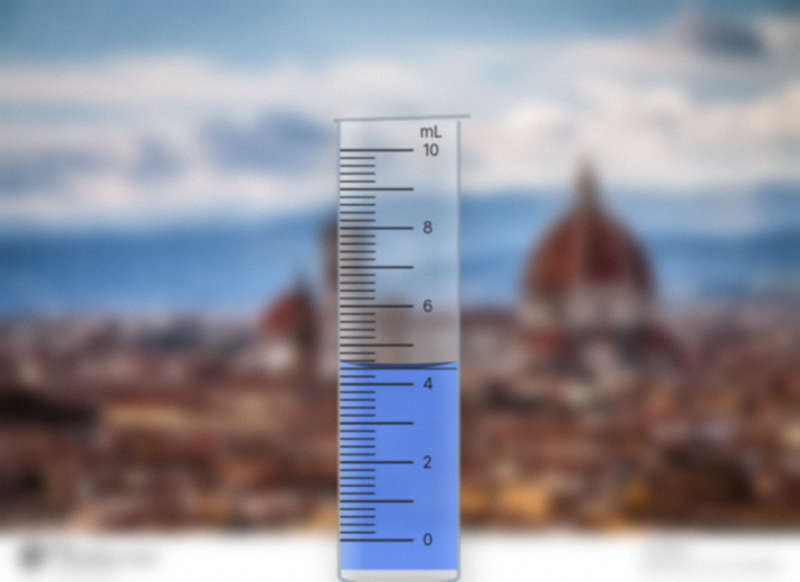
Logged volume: 4.4 mL
